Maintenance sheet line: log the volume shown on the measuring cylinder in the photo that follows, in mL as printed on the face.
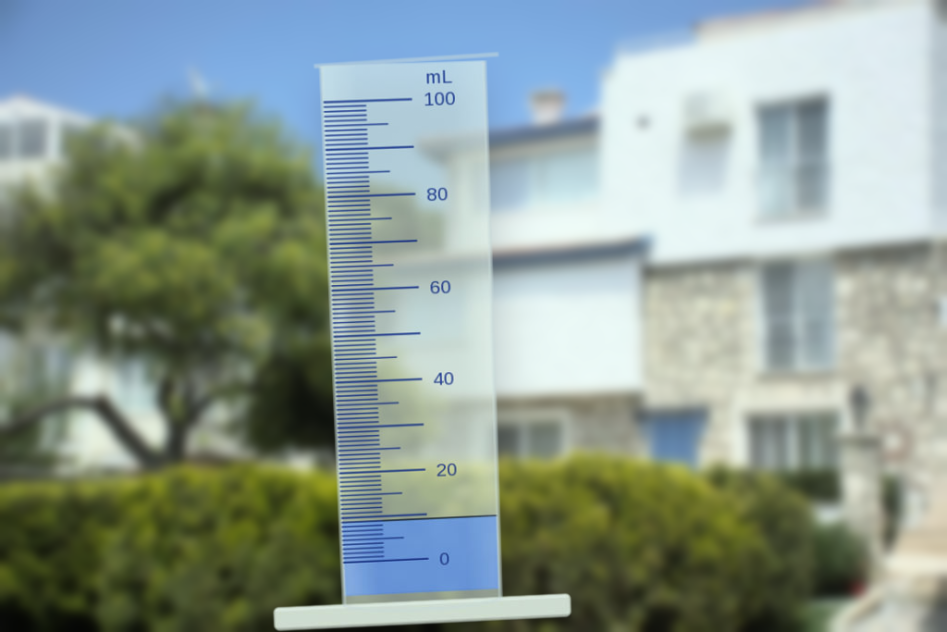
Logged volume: 9 mL
